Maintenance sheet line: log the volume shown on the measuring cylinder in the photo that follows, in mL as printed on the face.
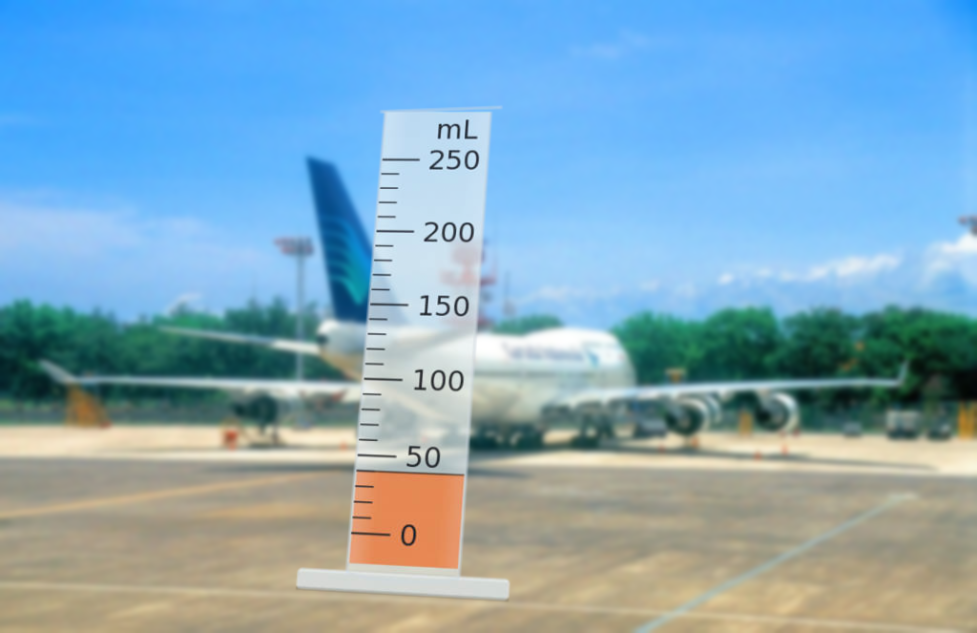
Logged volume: 40 mL
